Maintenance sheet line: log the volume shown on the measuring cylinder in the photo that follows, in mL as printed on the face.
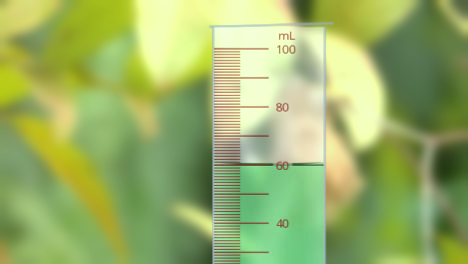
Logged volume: 60 mL
